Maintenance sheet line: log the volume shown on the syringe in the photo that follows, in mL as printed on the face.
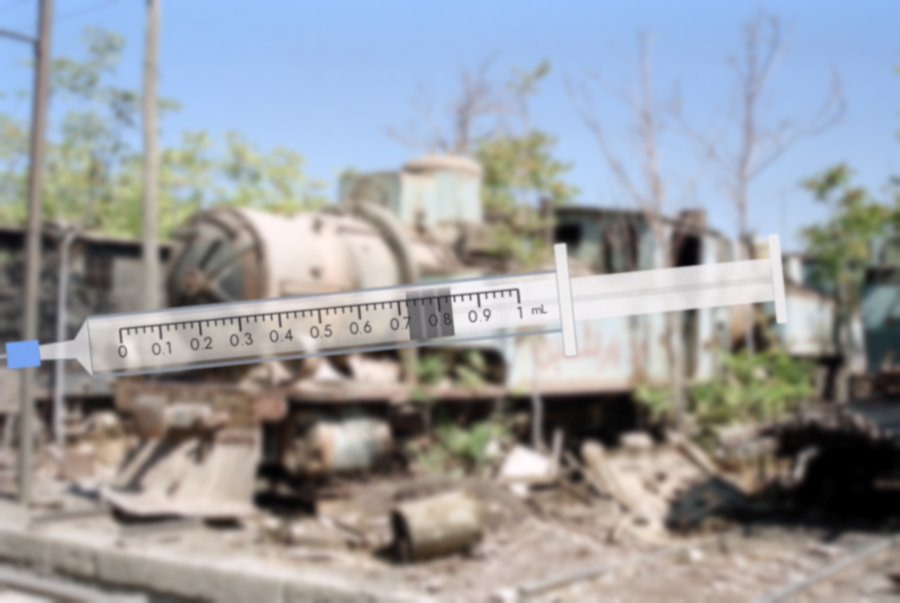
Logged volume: 0.72 mL
